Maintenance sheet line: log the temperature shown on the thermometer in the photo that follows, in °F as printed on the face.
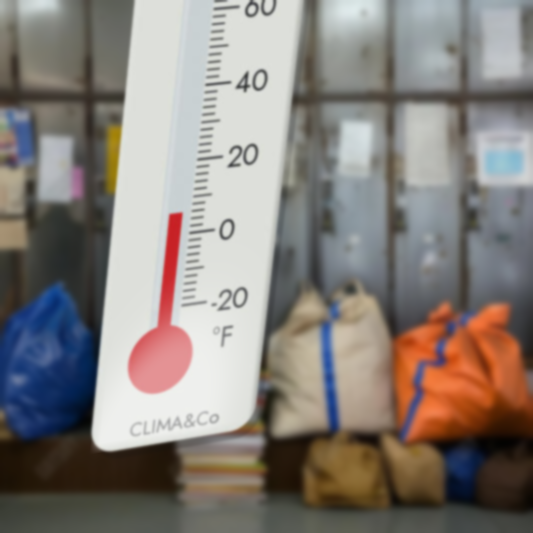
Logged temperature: 6 °F
